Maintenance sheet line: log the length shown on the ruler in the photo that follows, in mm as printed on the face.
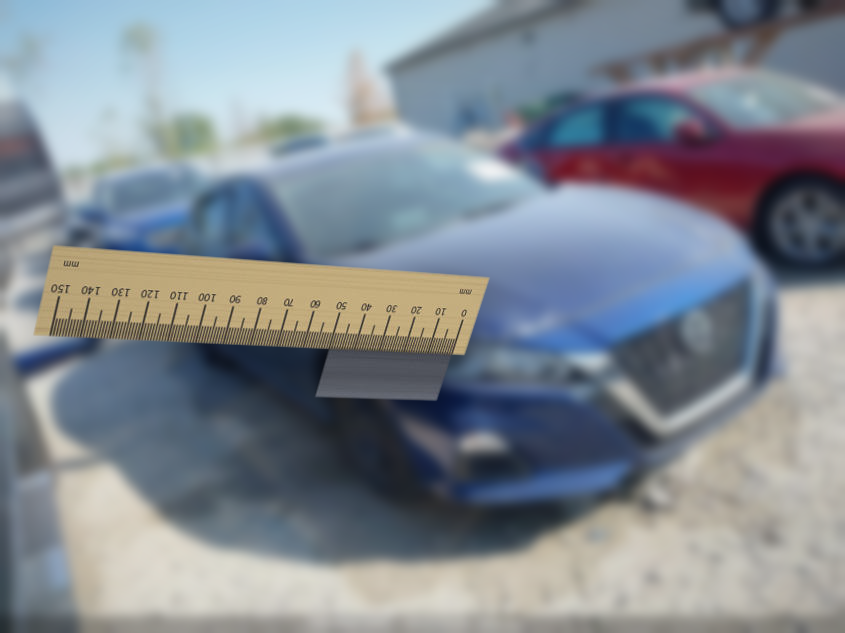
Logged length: 50 mm
